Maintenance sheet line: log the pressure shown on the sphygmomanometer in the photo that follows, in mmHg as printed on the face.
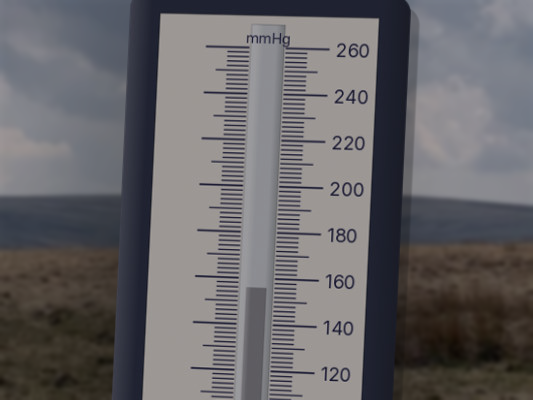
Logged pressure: 156 mmHg
